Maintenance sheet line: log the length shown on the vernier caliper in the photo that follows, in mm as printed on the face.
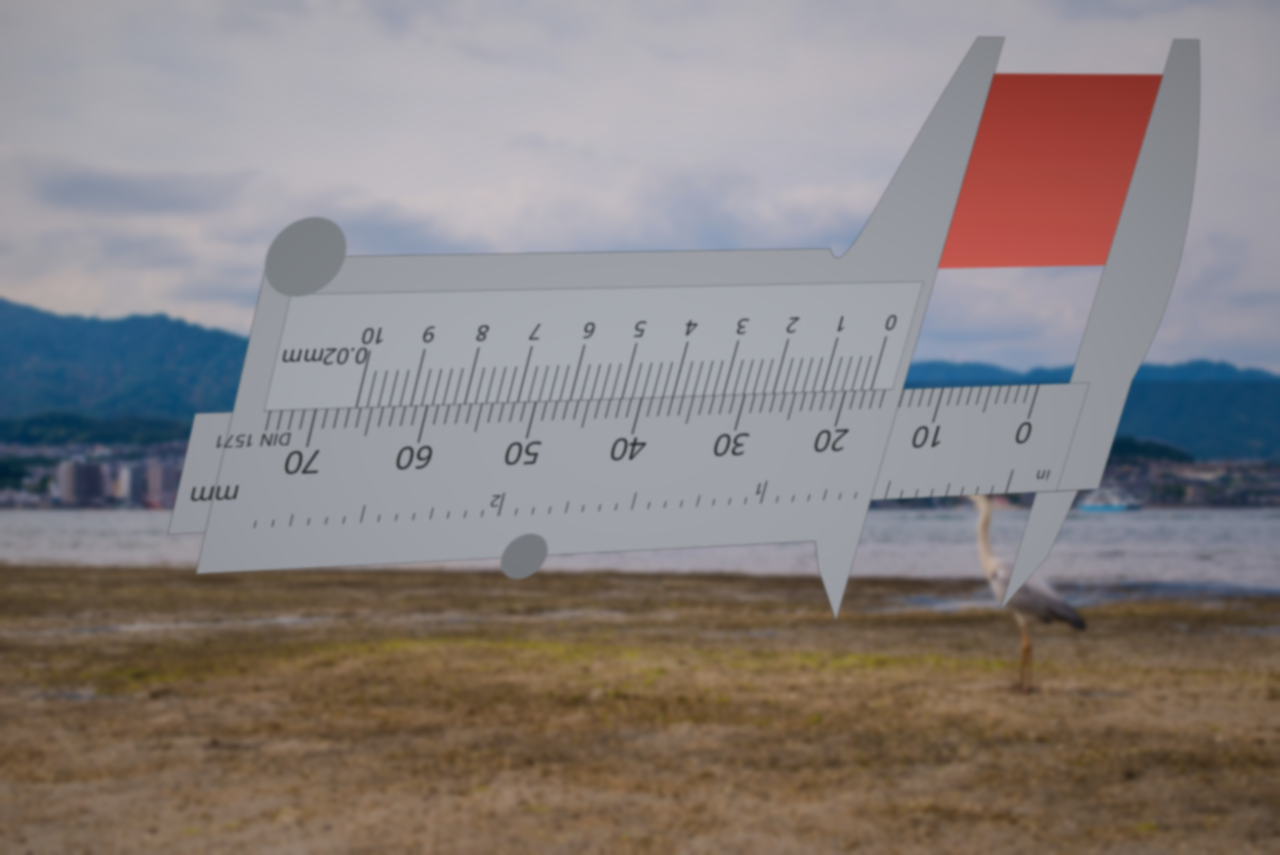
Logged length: 17.4 mm
